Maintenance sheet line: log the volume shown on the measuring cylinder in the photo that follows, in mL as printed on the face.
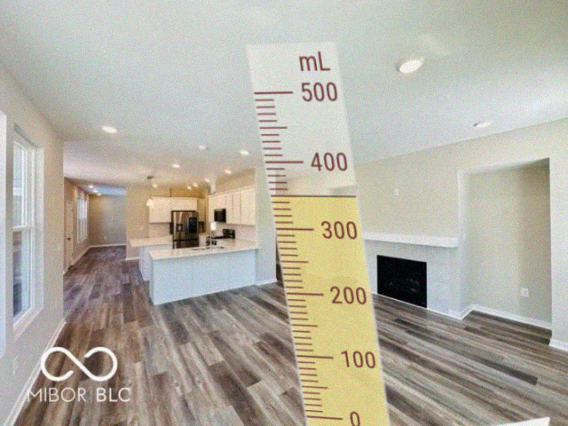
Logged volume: 350 mL
